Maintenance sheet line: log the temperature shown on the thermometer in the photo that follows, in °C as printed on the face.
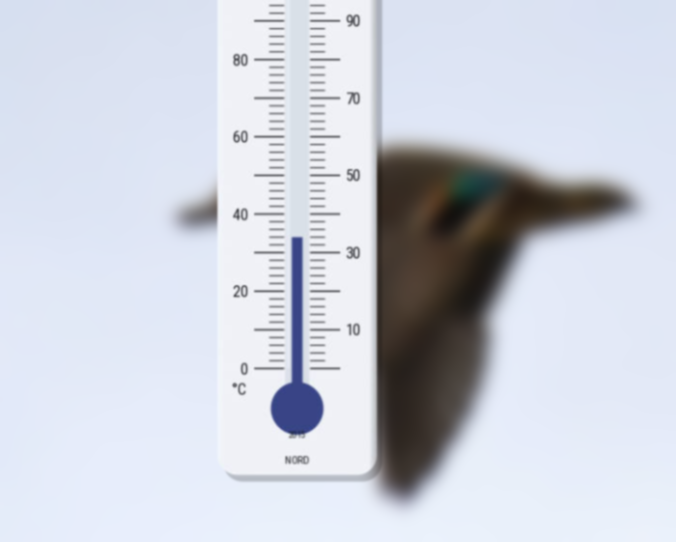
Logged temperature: 34 °C
